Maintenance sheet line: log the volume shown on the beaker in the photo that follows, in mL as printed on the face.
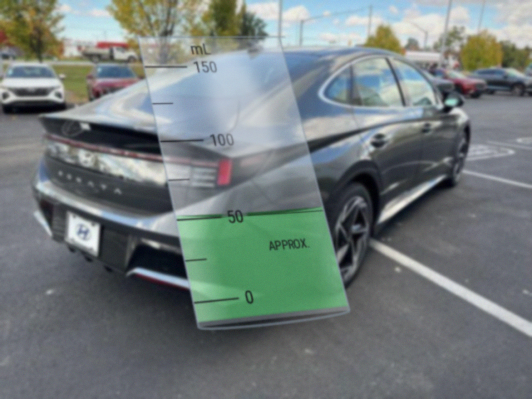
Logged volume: 50 mL
